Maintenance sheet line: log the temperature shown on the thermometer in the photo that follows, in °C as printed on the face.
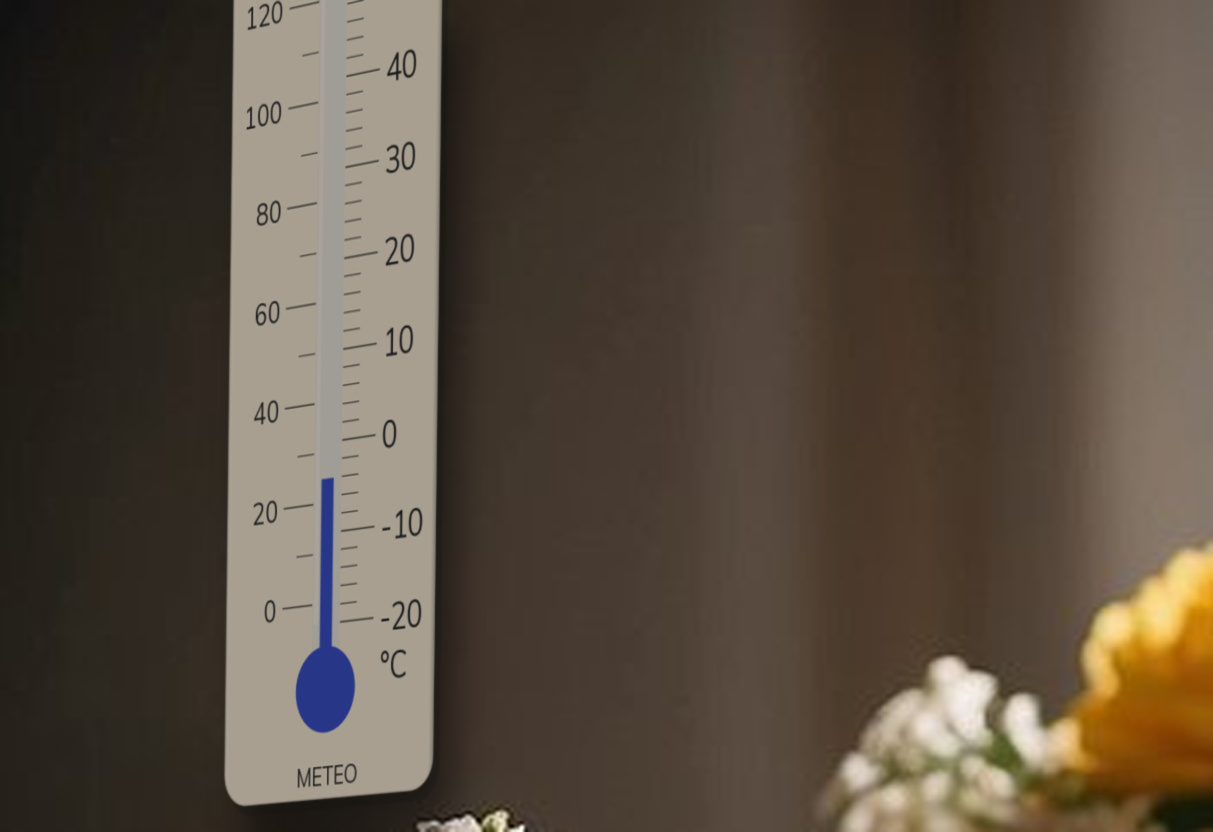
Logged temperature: -4 °C
